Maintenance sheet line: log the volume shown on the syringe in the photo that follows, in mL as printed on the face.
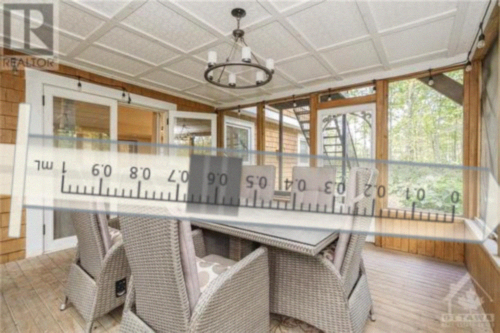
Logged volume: 0.54 mL
